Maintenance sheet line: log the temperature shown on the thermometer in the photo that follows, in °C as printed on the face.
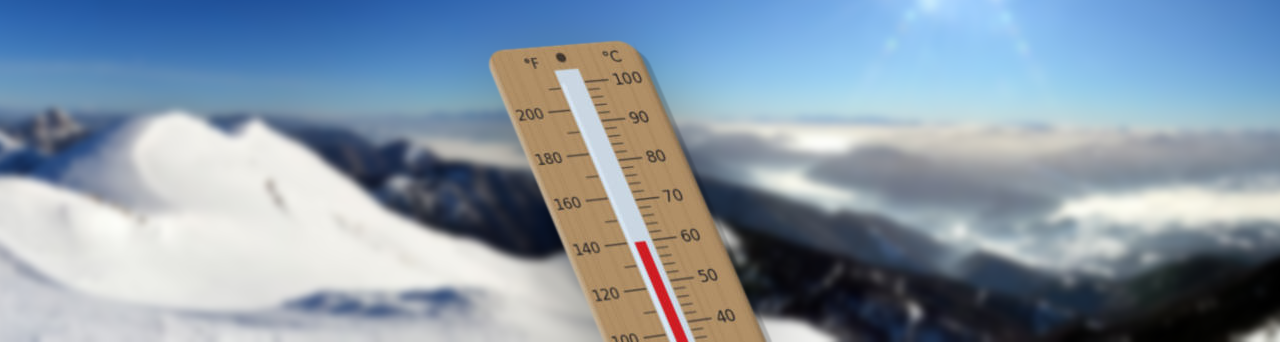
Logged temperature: 60 °C
